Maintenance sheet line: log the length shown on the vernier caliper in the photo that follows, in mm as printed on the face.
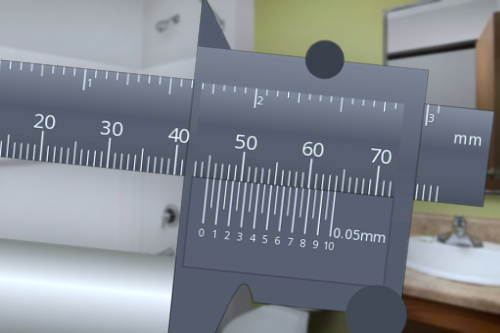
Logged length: 45.0 mm
